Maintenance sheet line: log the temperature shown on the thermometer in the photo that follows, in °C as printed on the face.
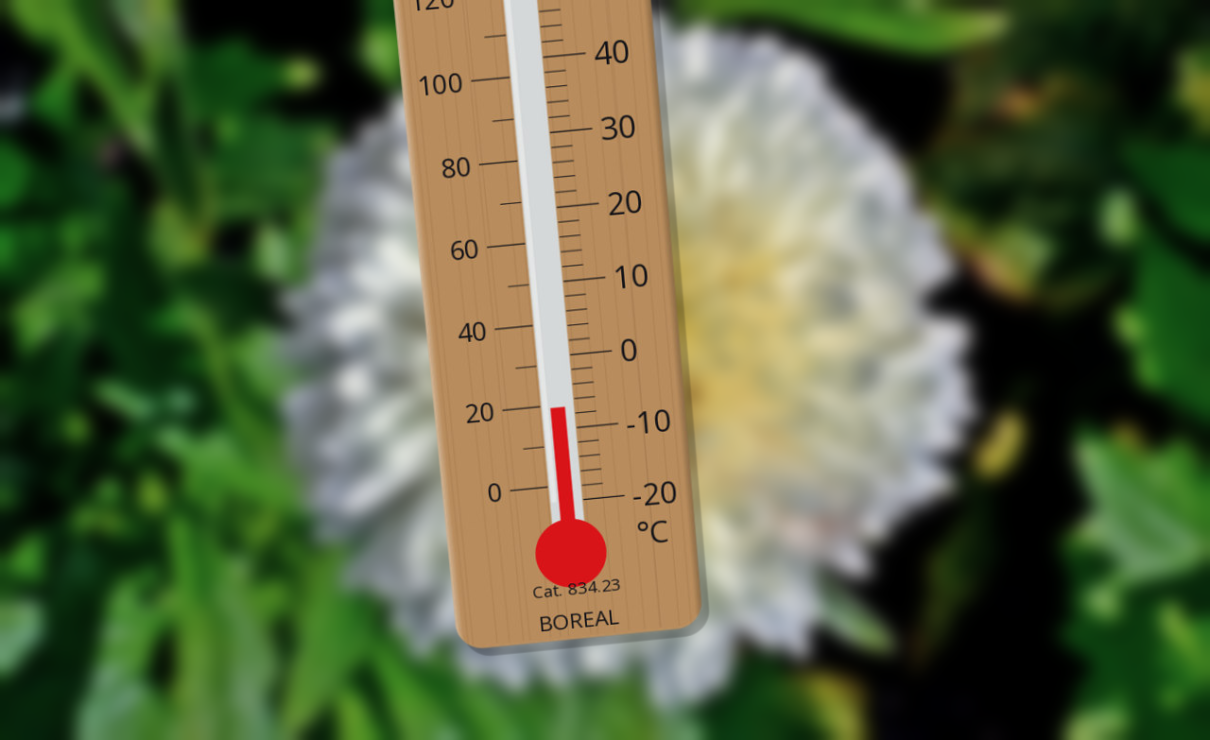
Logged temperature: -7 °C
